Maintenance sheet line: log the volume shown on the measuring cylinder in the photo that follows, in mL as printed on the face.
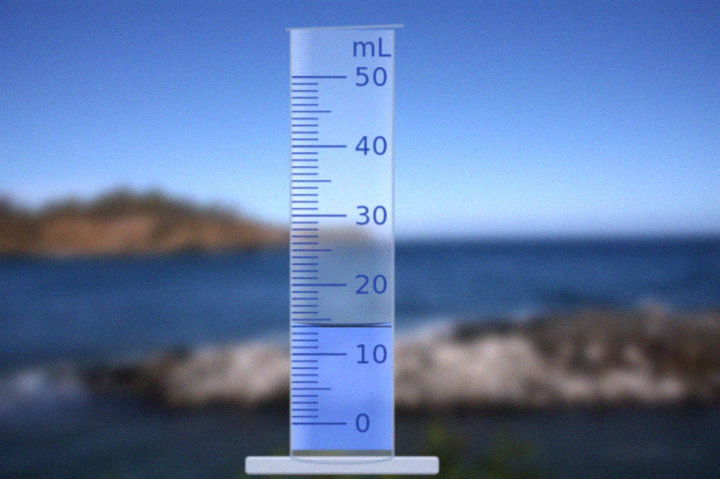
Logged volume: 14 mL
